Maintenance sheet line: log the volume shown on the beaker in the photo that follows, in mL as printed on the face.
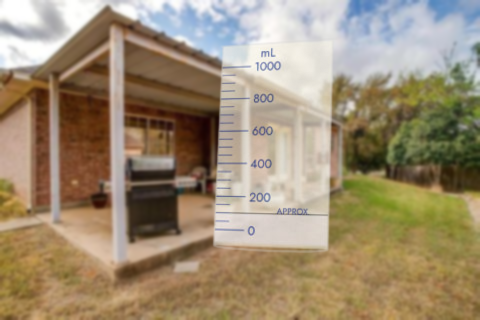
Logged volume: 100 mL
